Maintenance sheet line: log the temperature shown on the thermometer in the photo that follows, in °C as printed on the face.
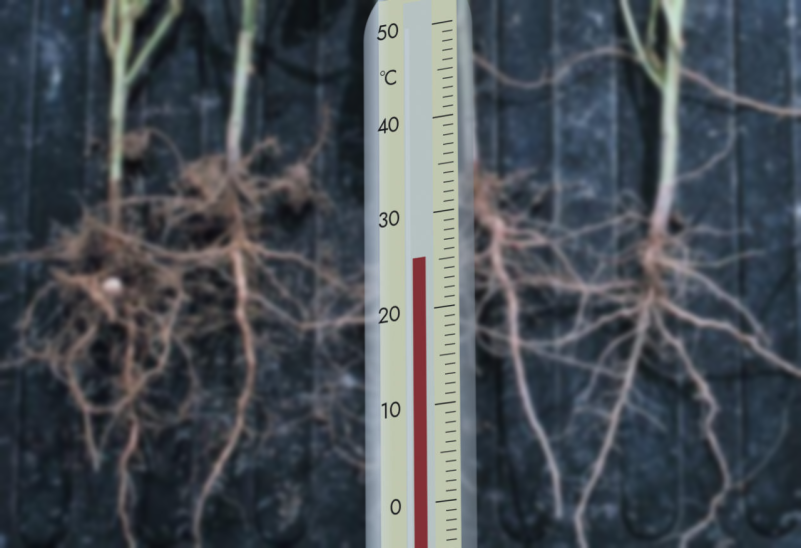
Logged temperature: 25.5 °C
